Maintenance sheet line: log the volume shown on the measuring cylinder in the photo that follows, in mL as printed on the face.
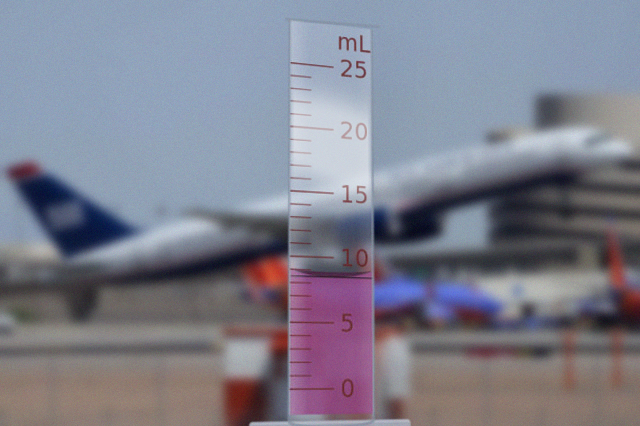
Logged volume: 8.5 mL
